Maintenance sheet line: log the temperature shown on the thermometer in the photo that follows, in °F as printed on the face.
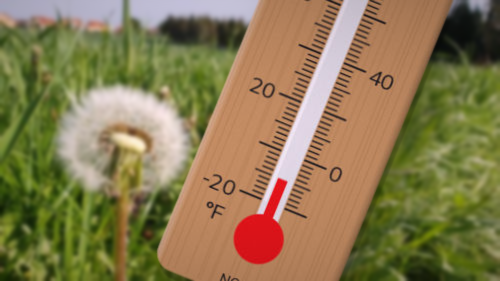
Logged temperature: -10 °F
